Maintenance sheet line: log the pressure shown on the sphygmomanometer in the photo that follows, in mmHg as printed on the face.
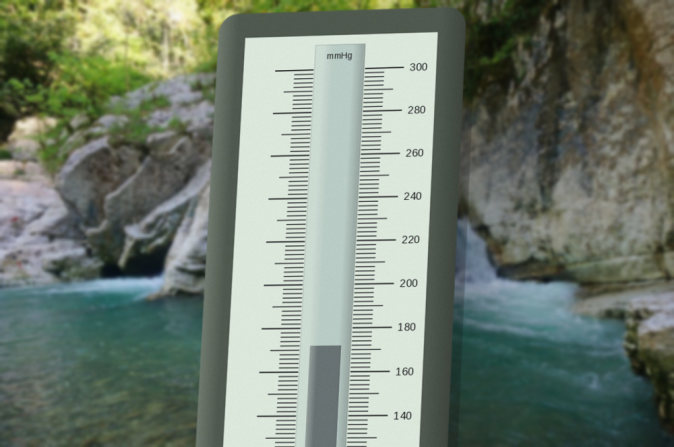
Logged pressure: 172 mmHg
